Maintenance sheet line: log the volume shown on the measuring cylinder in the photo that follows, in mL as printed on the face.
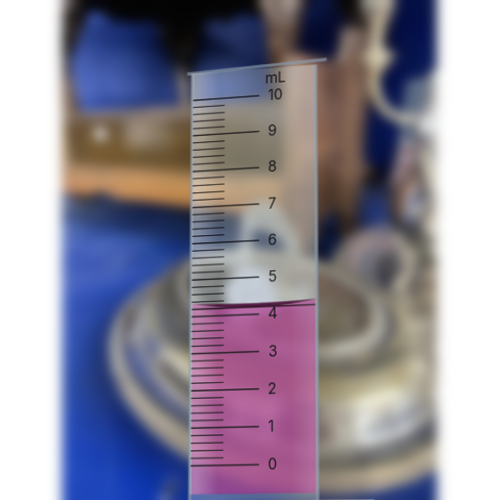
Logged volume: 4.2 mL
